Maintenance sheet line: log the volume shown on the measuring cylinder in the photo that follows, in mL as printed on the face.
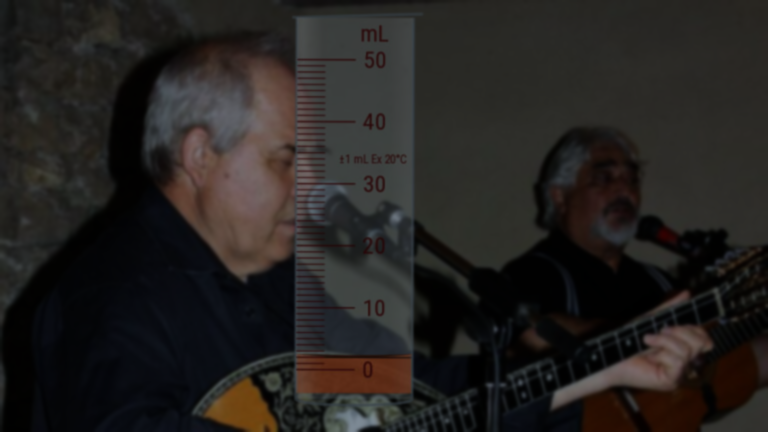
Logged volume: 2 mL
